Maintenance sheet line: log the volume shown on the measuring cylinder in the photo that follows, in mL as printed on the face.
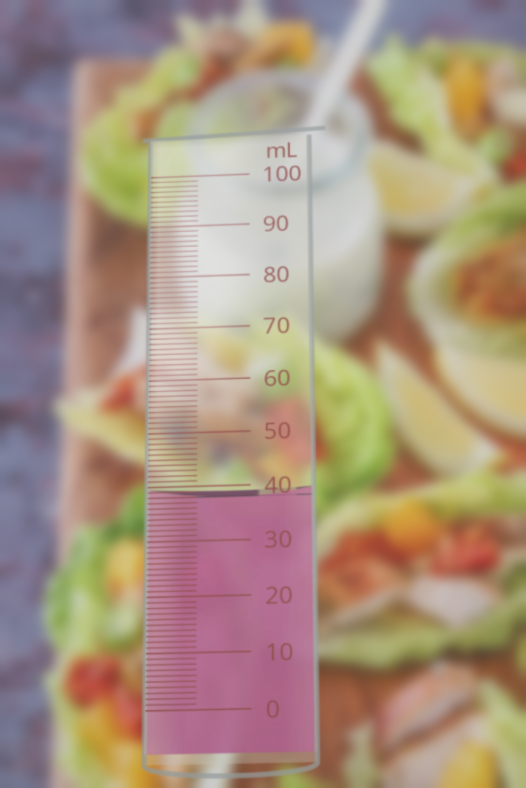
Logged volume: 38 mL
